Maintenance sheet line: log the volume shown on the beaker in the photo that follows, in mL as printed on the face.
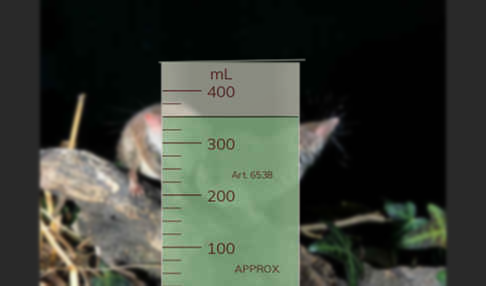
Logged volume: 350 mL
